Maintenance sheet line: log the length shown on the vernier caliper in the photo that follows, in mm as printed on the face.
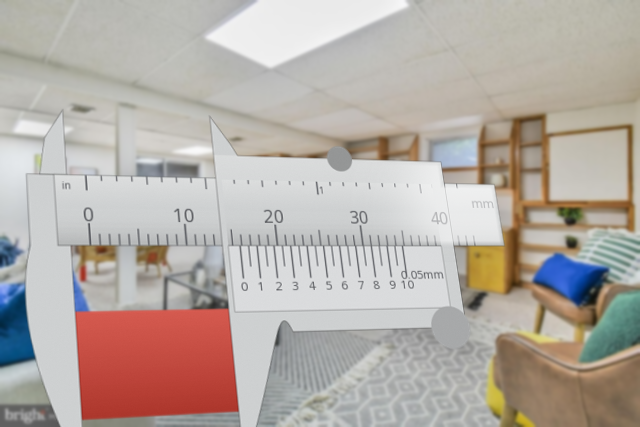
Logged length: 15.8 mm
